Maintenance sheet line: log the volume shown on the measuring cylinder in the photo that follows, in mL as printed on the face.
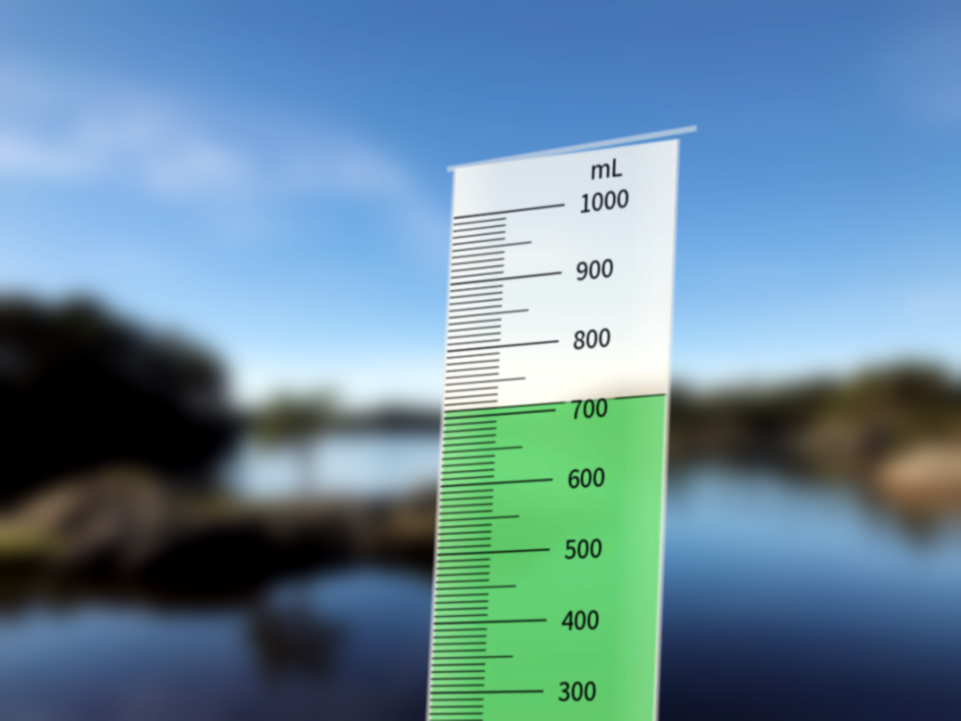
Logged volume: 710 mL
